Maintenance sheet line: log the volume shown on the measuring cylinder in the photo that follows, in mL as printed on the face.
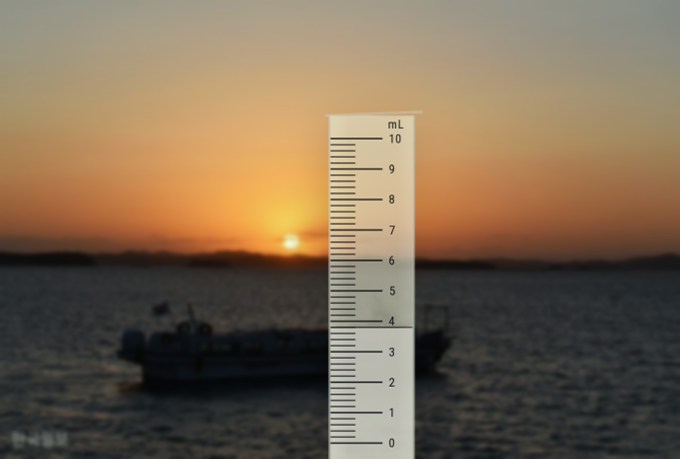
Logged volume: 3.8 mL
